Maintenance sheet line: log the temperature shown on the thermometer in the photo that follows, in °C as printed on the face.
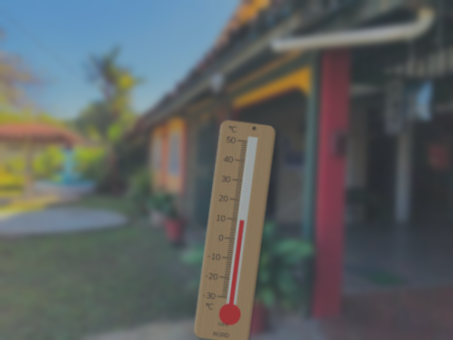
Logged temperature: 10 °C
